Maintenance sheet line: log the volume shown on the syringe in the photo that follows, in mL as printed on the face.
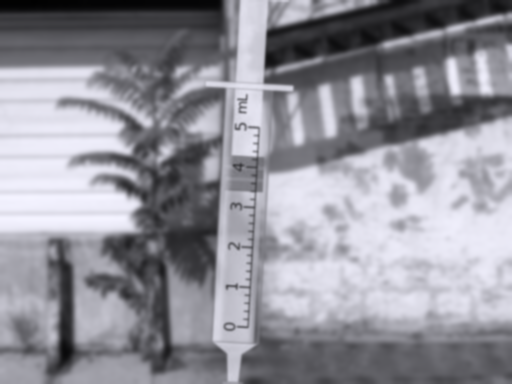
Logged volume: 3.4 mL
